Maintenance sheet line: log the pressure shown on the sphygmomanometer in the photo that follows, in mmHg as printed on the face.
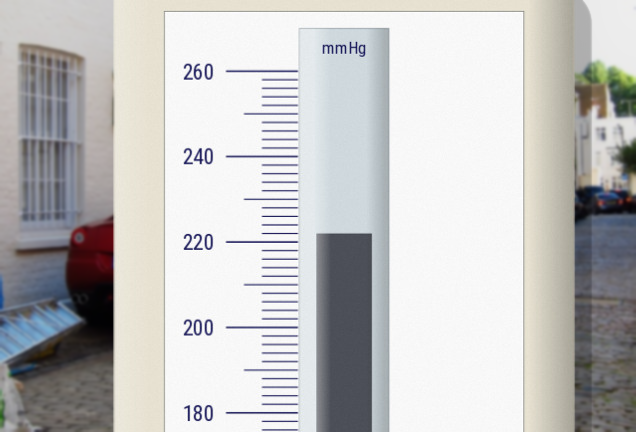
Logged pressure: 222 mmHg
